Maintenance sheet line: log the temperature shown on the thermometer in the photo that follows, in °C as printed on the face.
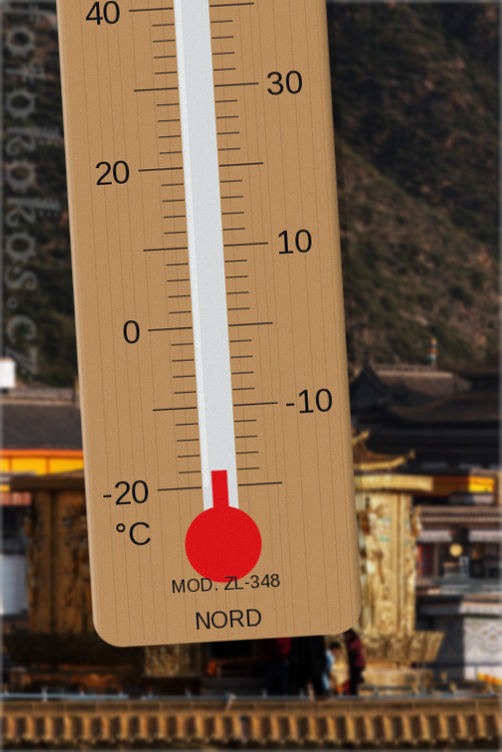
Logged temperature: -18 °C
